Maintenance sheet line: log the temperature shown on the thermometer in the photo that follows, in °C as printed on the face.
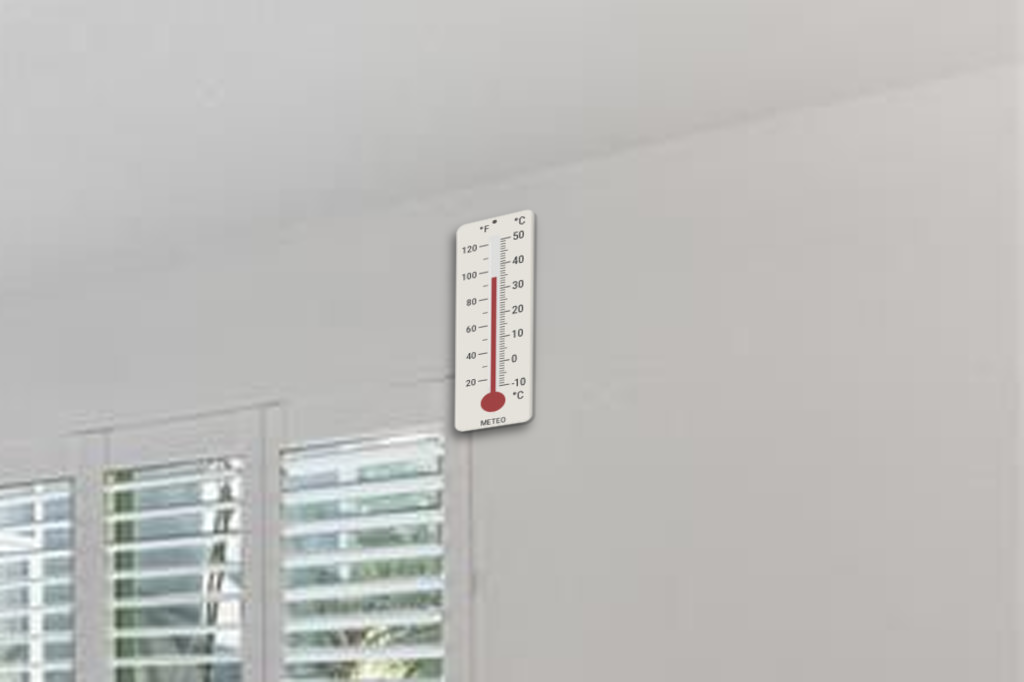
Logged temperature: 35 °C
